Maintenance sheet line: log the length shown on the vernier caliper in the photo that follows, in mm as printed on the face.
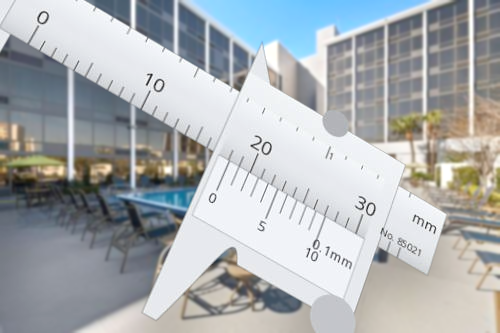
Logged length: 18.1 mm
